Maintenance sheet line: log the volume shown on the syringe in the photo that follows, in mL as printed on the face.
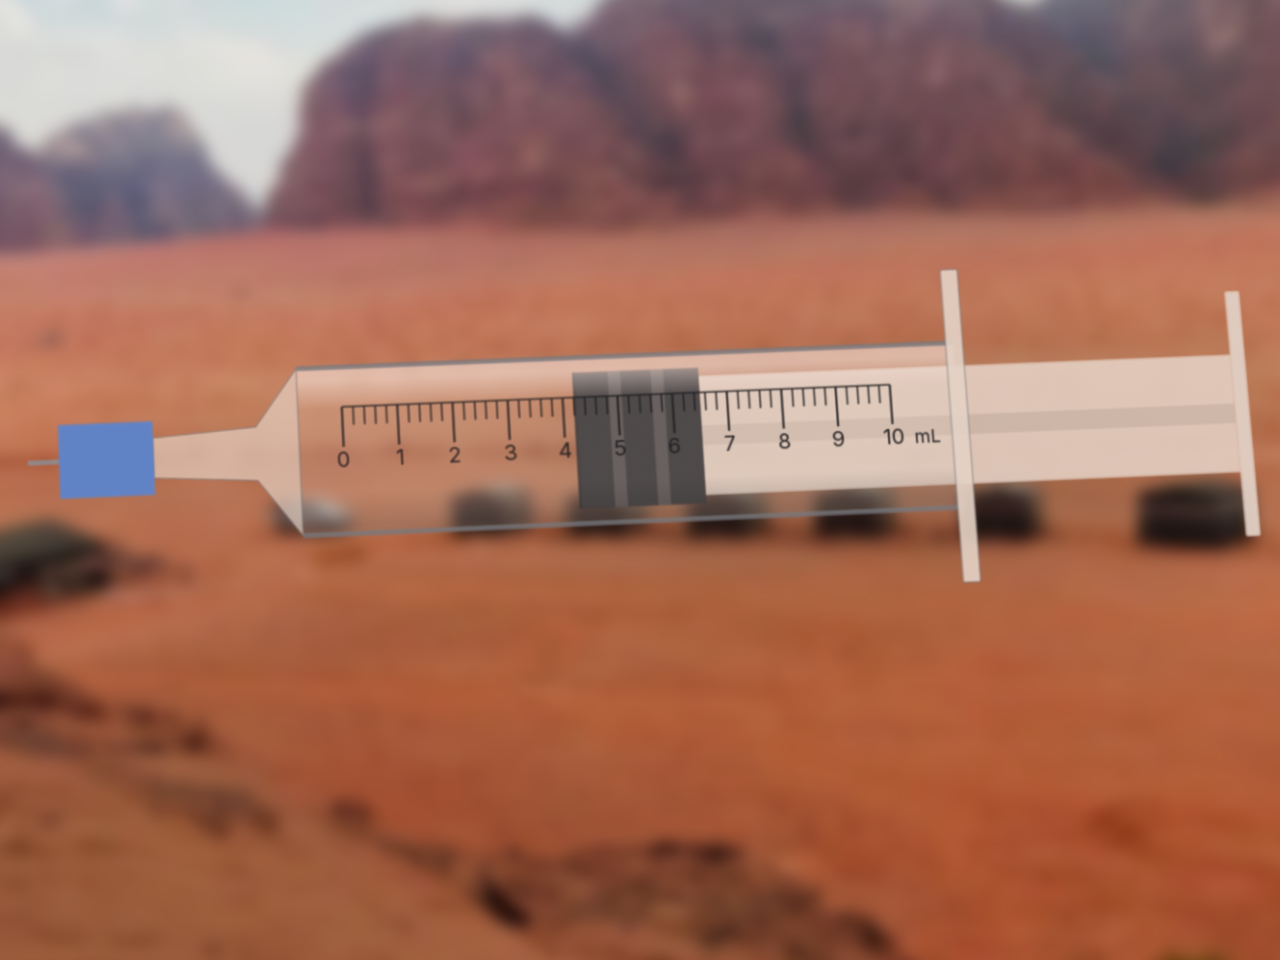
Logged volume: 4.2 mL
